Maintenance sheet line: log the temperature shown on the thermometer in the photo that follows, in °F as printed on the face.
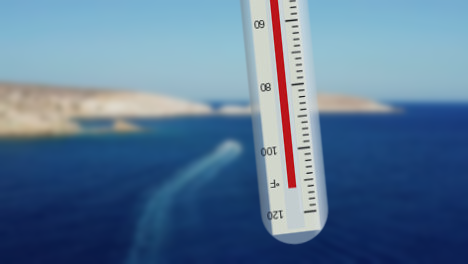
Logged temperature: 112 °F
